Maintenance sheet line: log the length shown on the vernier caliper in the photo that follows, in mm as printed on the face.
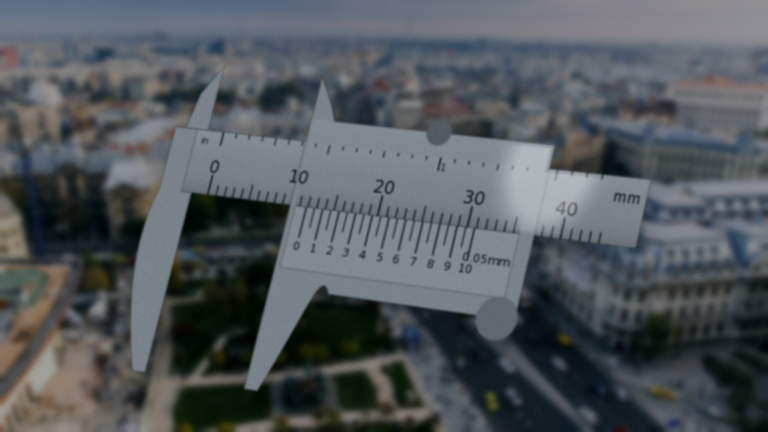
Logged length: 11.8 mm
